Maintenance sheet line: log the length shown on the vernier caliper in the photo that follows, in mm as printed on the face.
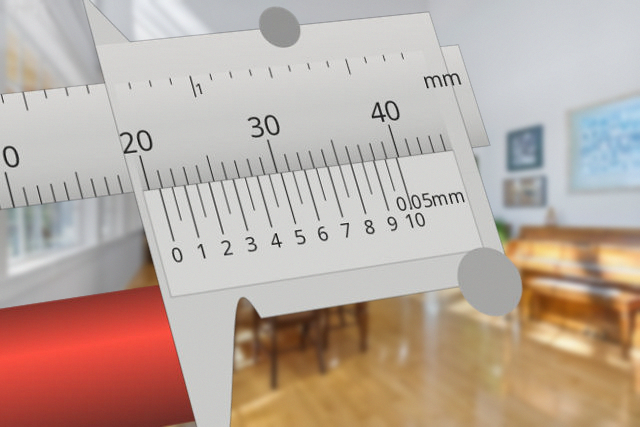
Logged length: 20.8 mm
